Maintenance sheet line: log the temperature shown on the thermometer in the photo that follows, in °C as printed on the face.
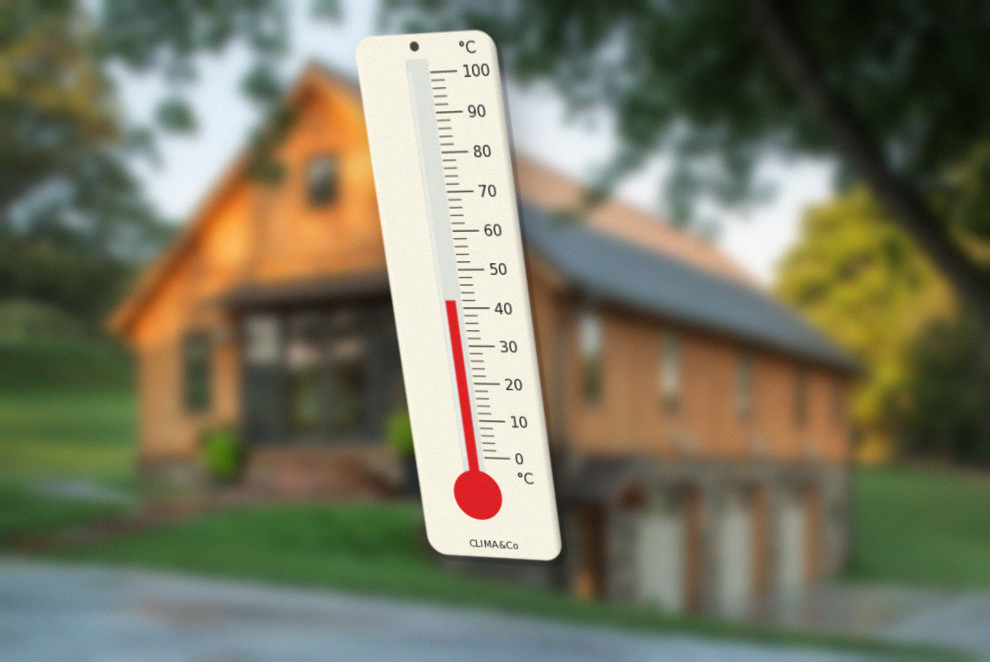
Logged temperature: 42 °C
